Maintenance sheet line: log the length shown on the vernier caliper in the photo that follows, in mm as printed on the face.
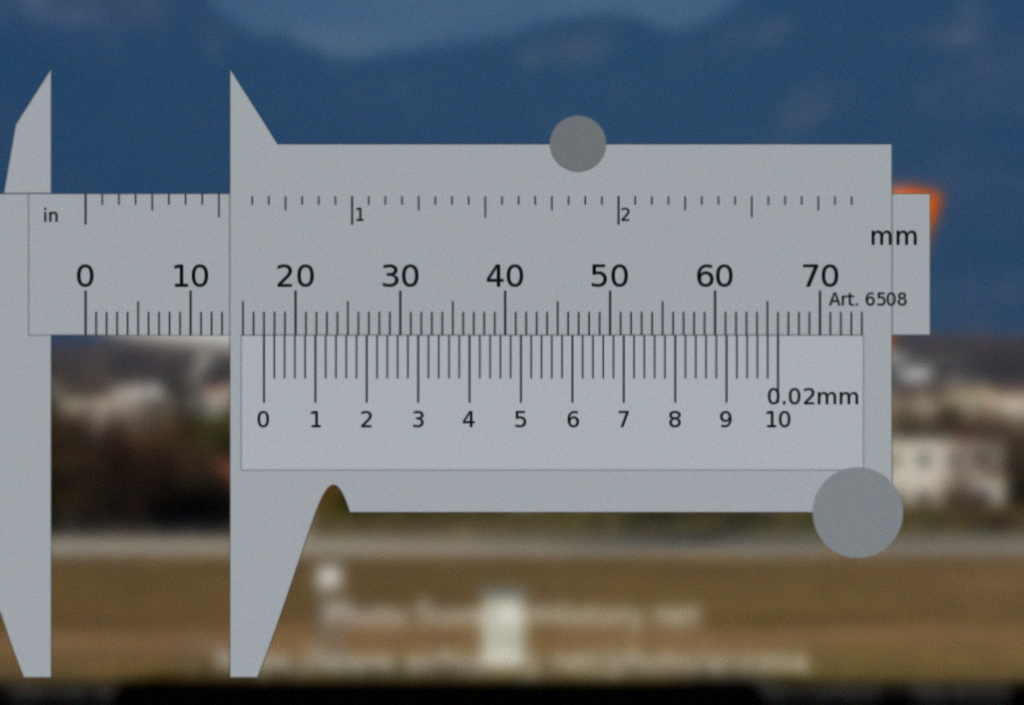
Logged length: 17.0 mm
